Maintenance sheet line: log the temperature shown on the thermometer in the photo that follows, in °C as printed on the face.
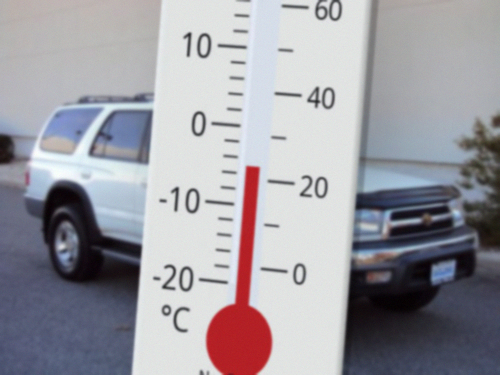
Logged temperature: -5 °C
